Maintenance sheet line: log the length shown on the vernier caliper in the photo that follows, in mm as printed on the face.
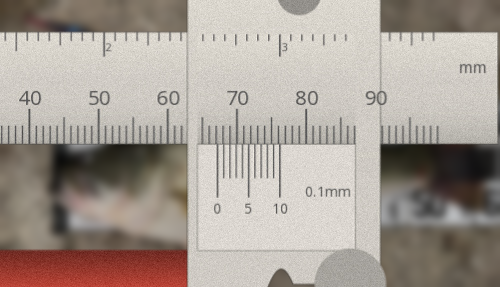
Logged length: 67.2 mm
